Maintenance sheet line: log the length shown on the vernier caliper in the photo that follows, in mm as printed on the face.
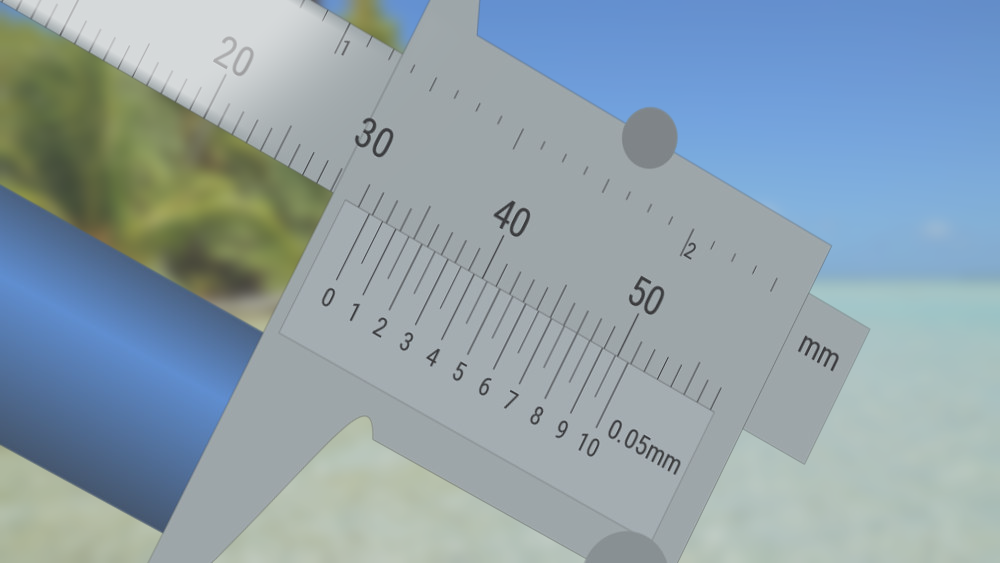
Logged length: 31.8 mm
